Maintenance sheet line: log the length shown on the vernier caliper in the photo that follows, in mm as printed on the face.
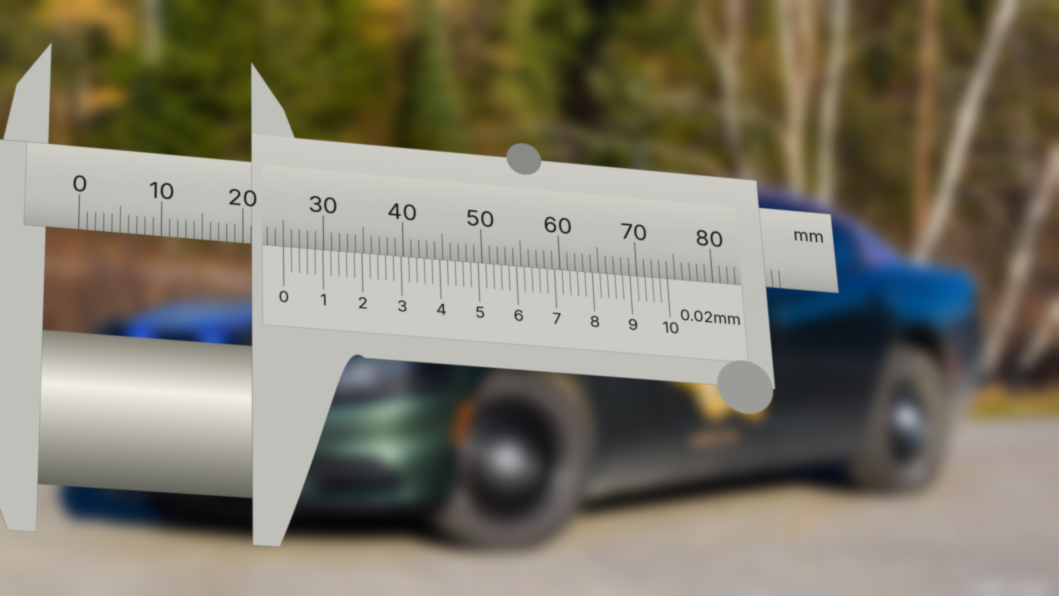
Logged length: 25.0 mm
